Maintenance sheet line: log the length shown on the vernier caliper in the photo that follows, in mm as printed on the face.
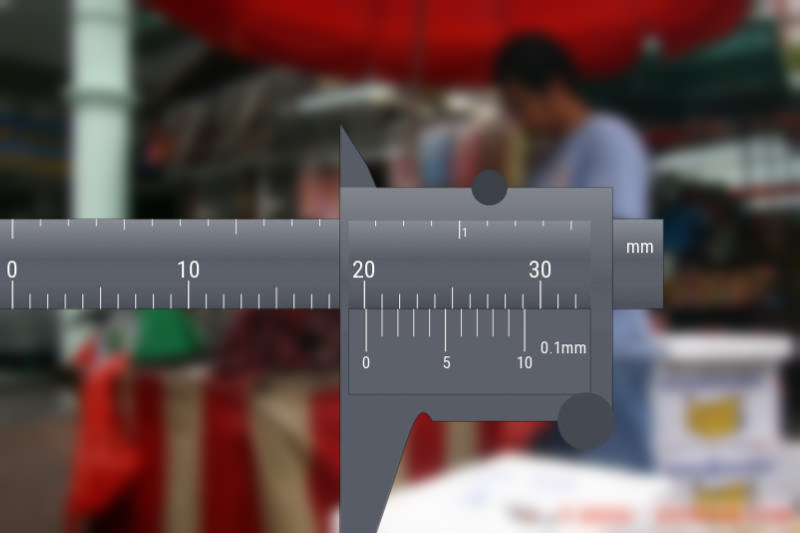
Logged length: 20.1 mm
